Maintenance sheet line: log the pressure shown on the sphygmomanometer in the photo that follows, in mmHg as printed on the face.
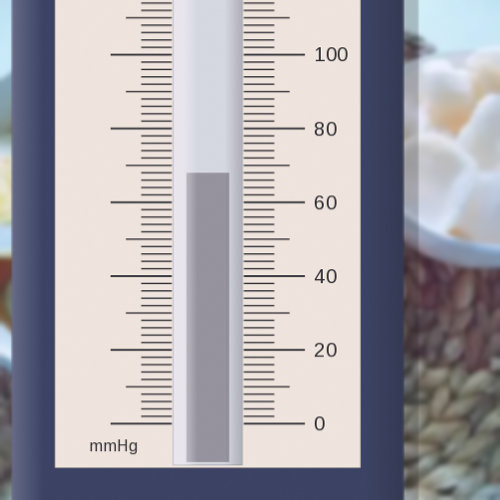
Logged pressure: 68 mmHg
